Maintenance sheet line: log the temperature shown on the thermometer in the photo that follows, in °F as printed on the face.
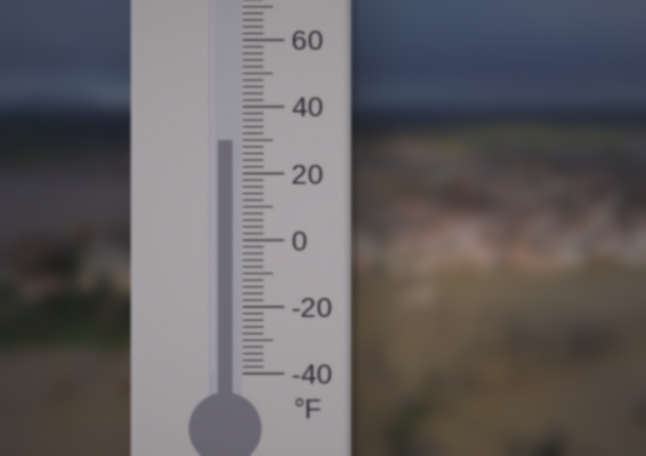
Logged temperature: 30 °F
